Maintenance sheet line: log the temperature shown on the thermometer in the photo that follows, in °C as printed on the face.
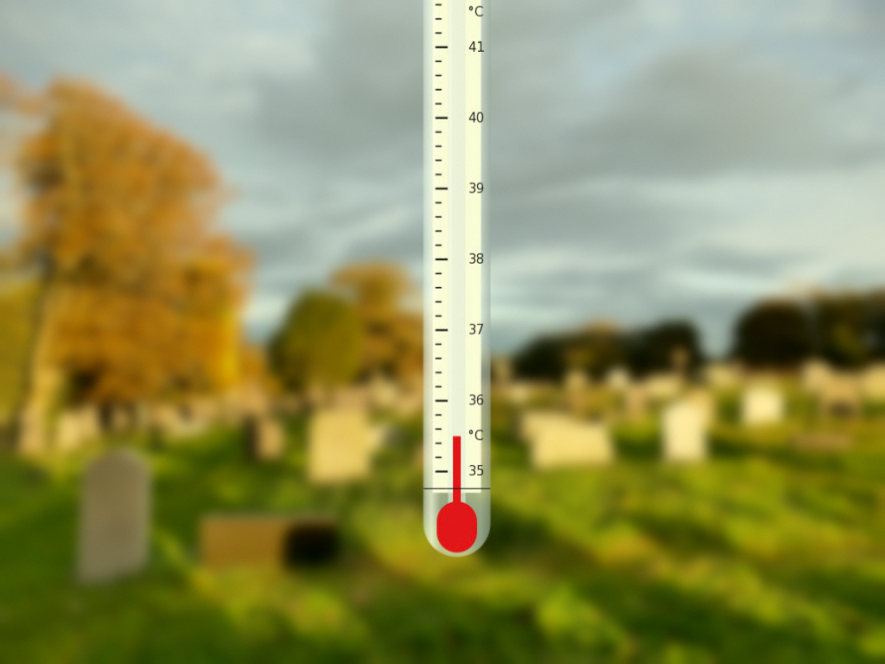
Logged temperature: 35.5 °C
